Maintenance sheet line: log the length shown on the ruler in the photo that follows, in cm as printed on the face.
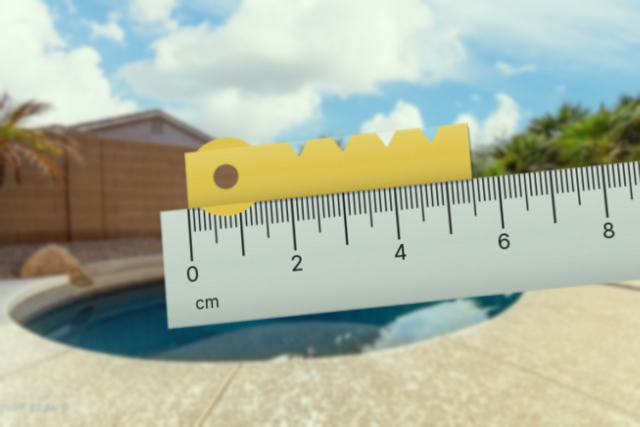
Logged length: 5.5 cm
